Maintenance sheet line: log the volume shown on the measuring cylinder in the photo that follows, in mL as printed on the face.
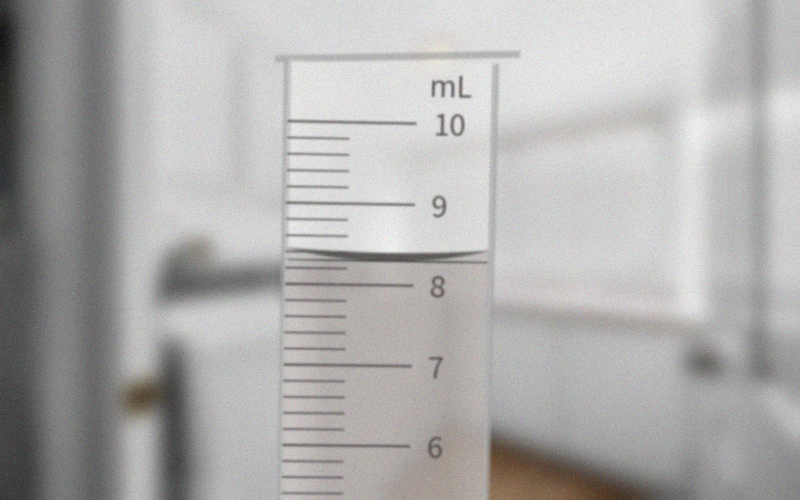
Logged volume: 8.3 mL
